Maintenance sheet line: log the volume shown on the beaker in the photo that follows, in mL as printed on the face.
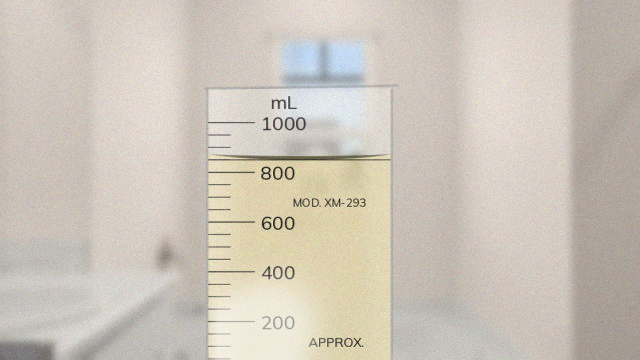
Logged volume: 850 mL
